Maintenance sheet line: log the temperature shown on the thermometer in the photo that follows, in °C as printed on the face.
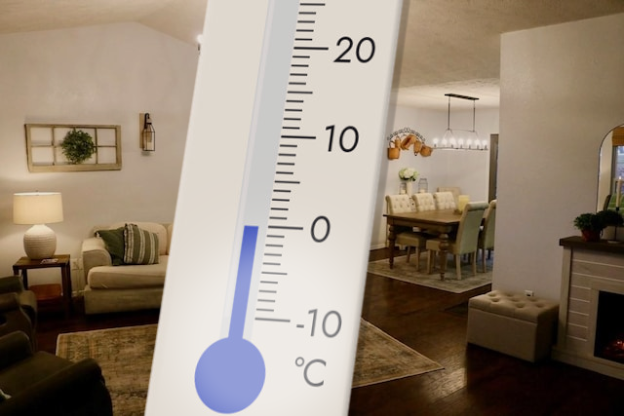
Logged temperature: 0 °C
